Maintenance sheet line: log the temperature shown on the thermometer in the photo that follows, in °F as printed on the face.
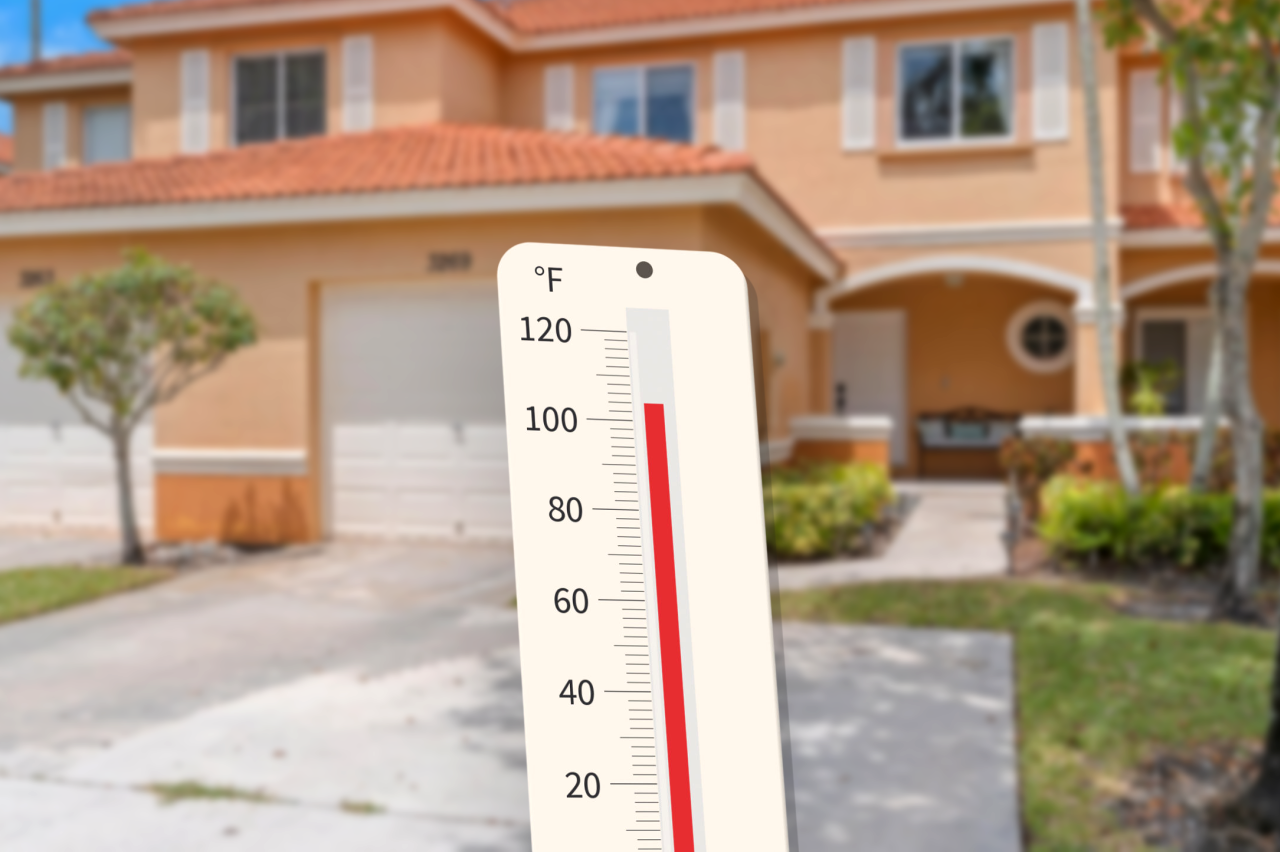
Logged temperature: 104 °F
